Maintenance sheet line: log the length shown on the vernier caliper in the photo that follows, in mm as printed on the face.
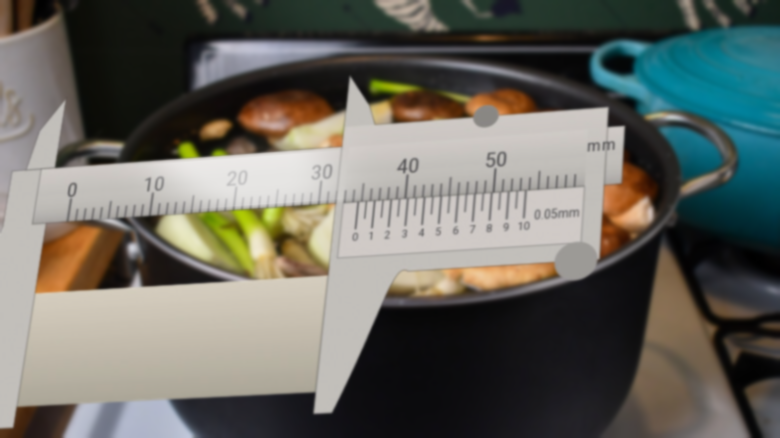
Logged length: 34.6 mm
